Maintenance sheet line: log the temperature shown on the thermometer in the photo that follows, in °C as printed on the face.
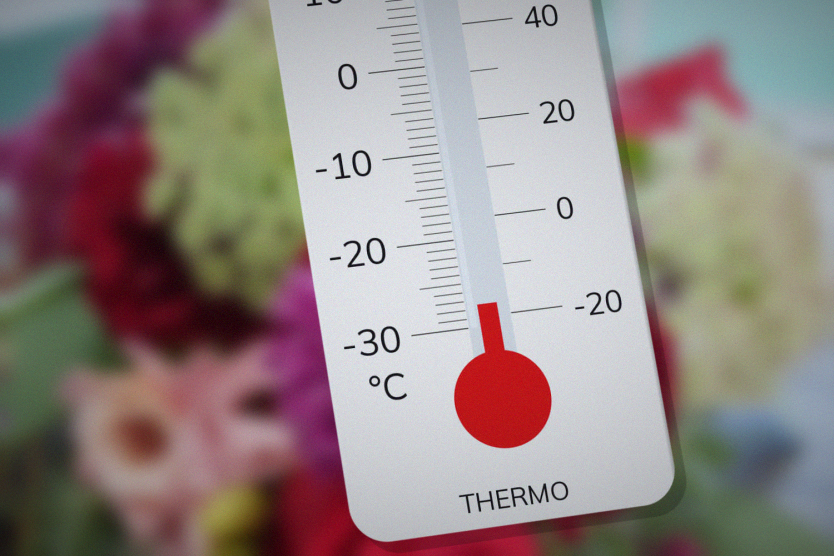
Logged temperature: -27.5 °C
